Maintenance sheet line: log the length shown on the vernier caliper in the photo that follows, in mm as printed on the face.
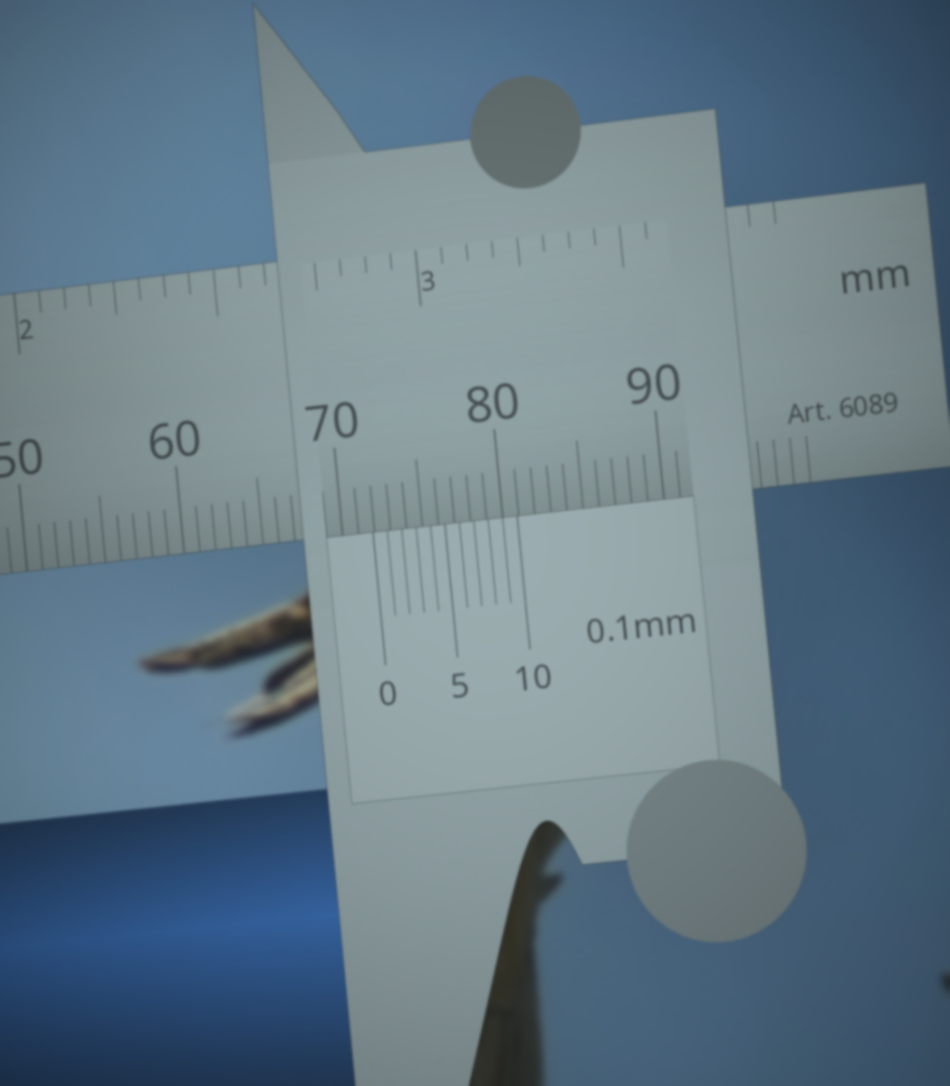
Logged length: 71.9 mm
